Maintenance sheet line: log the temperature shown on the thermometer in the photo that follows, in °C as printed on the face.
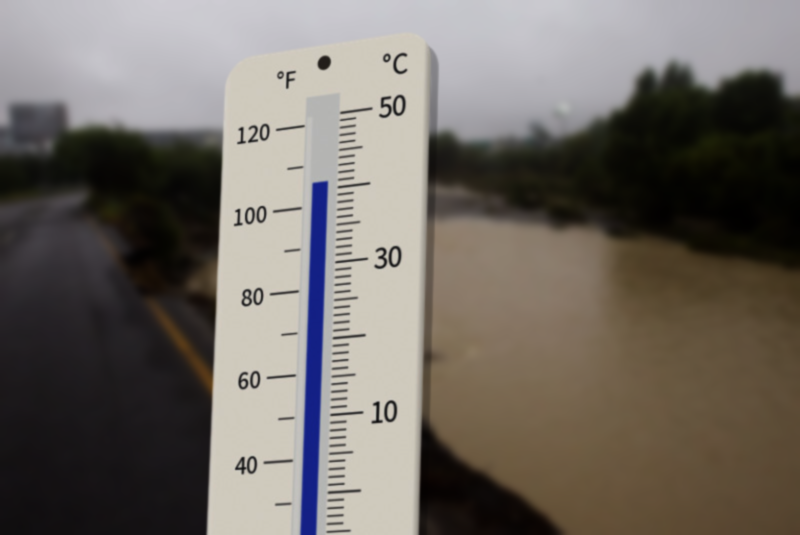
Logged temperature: 41 °C
